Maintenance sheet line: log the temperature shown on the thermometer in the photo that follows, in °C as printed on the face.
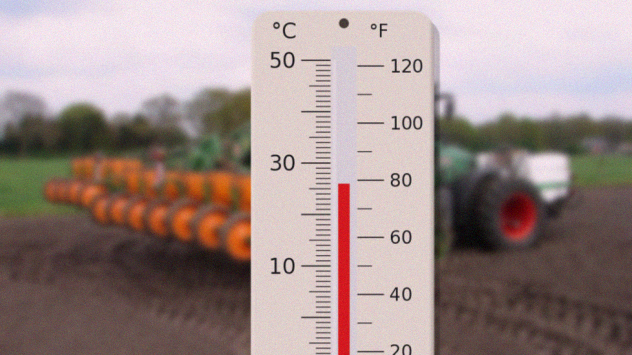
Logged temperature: 26 °C
